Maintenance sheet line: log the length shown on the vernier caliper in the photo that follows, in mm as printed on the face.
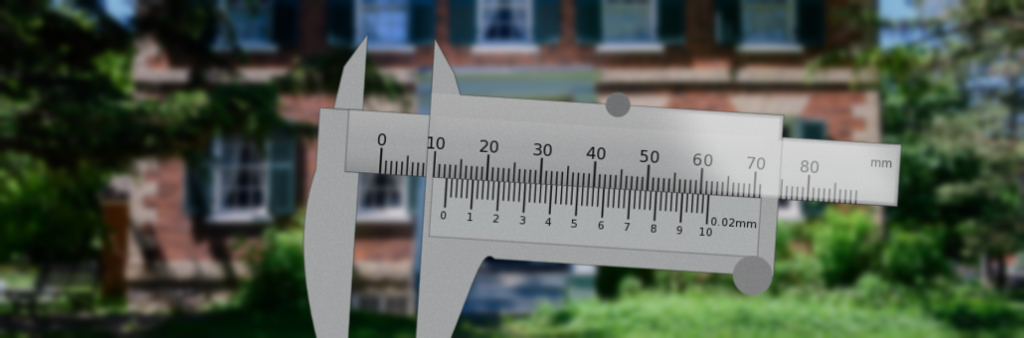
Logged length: 12.5 mm
